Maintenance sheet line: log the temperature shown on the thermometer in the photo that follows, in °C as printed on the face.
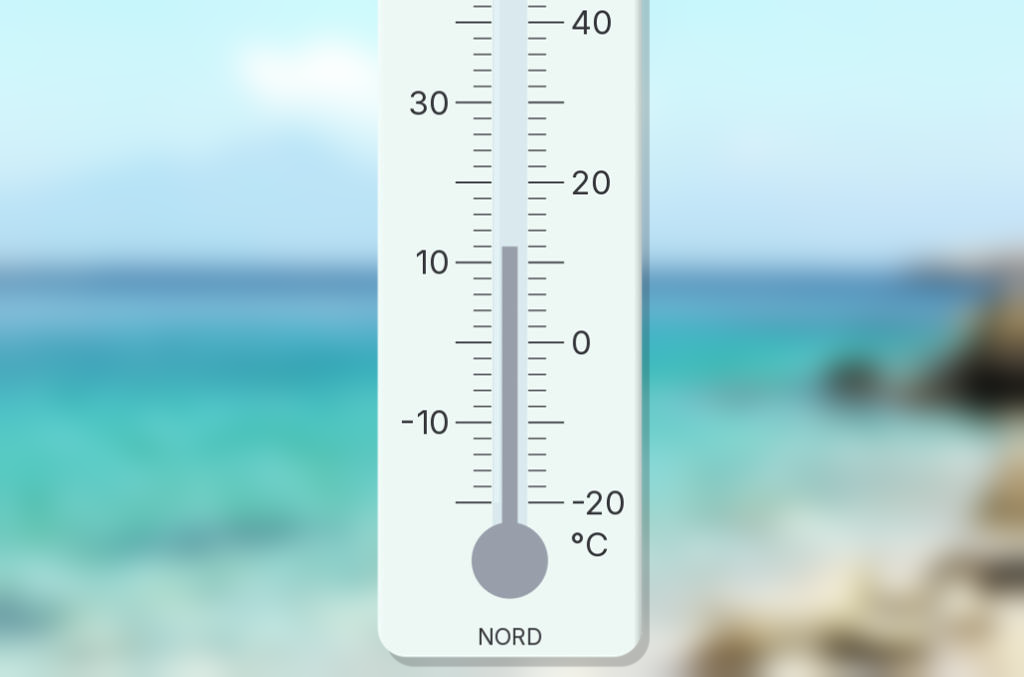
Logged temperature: 12 °C
